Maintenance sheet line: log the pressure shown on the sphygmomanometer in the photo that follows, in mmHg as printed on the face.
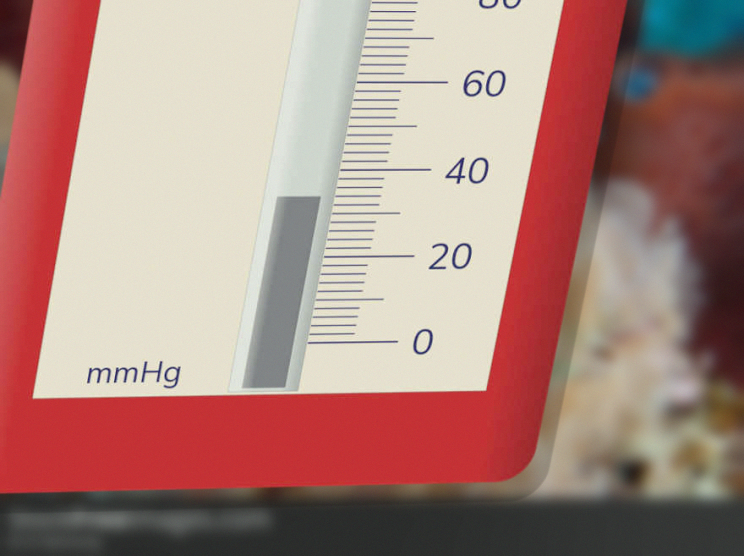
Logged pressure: 34 mmHg
